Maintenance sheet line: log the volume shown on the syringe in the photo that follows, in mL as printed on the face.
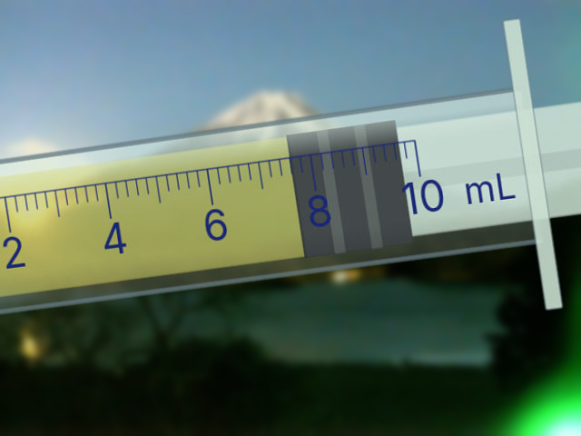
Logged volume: 7.6 mL
